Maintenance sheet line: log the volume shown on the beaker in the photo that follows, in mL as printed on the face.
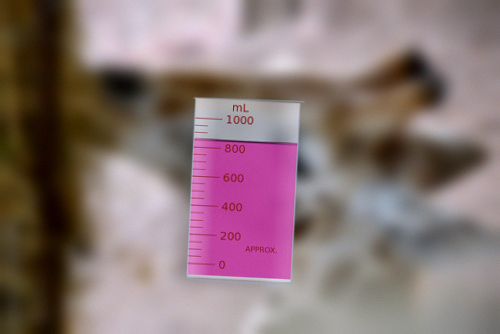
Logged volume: 850 mL
